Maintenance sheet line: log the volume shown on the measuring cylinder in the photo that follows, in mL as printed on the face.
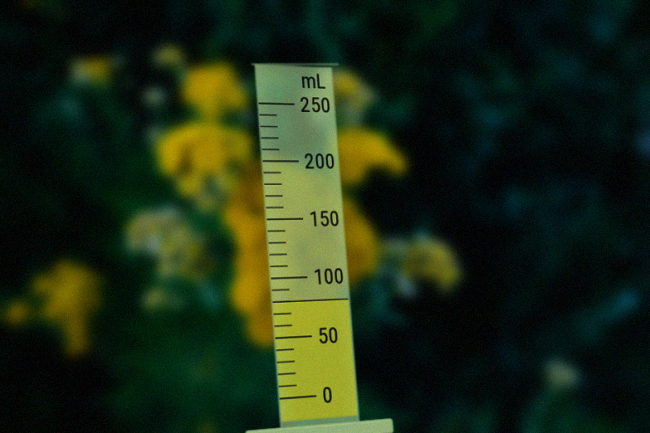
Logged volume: 80 mL
